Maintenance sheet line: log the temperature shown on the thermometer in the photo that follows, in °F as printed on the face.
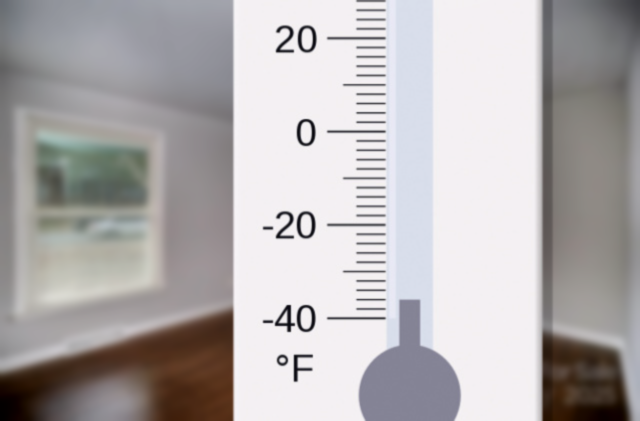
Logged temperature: -36 °F
